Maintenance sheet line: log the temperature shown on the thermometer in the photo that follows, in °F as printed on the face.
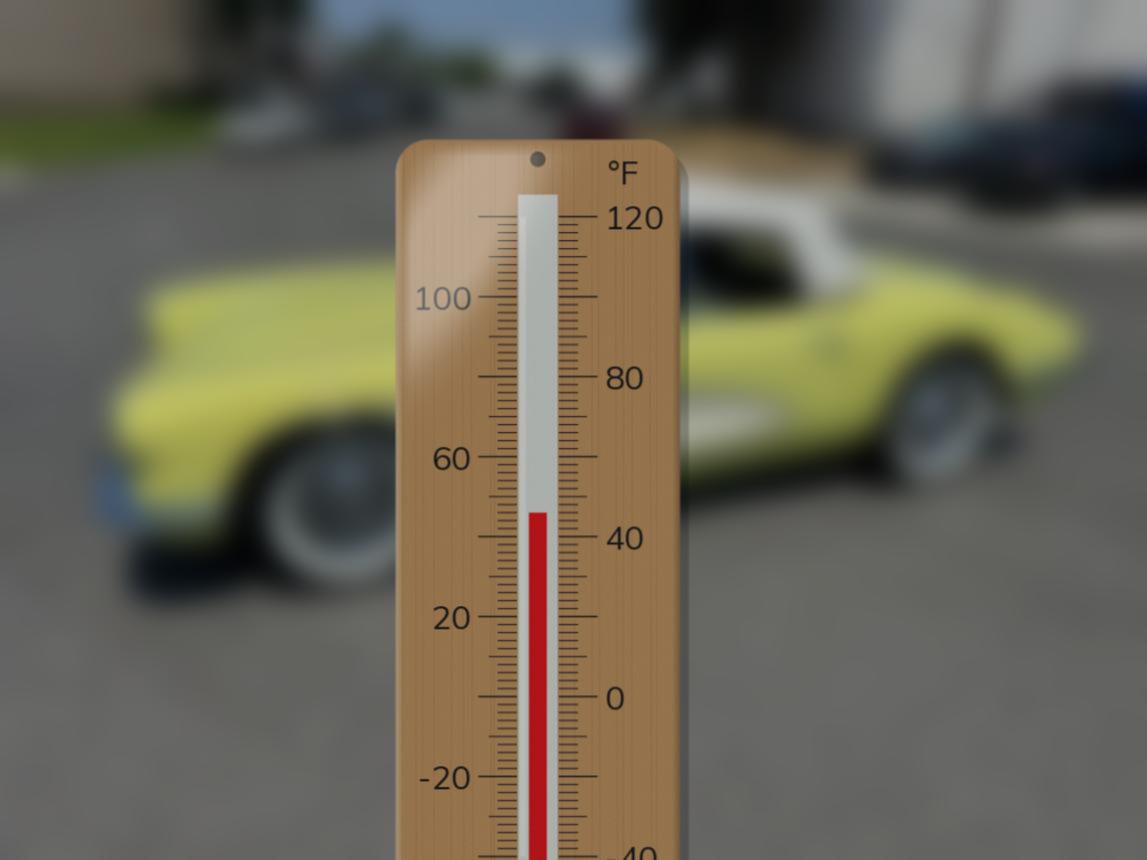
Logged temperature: 46 °F
